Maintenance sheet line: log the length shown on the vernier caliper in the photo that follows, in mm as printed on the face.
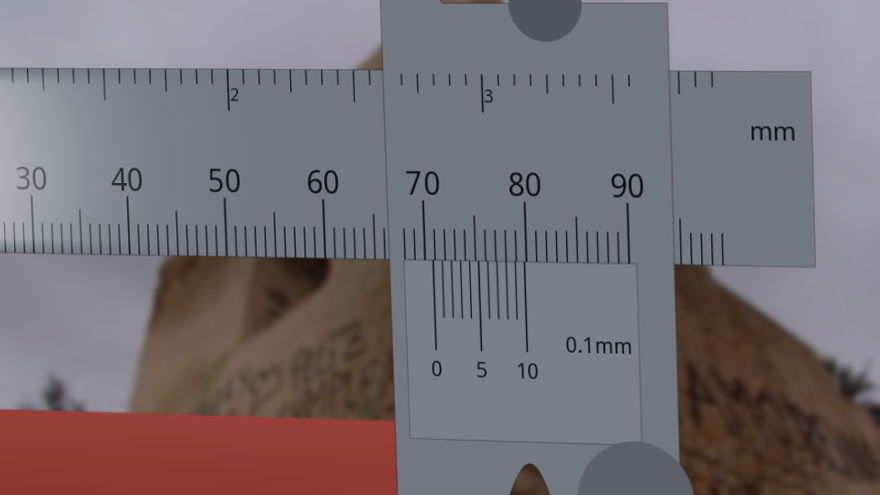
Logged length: 70.8 mm
